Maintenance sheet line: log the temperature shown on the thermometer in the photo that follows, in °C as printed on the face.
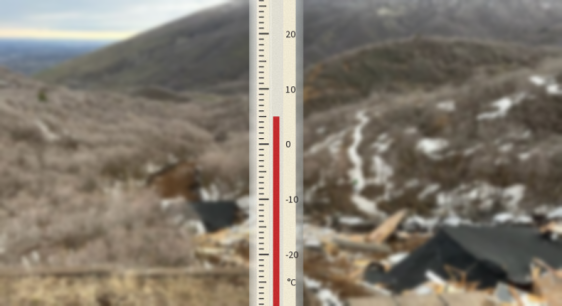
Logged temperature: 5 °C
